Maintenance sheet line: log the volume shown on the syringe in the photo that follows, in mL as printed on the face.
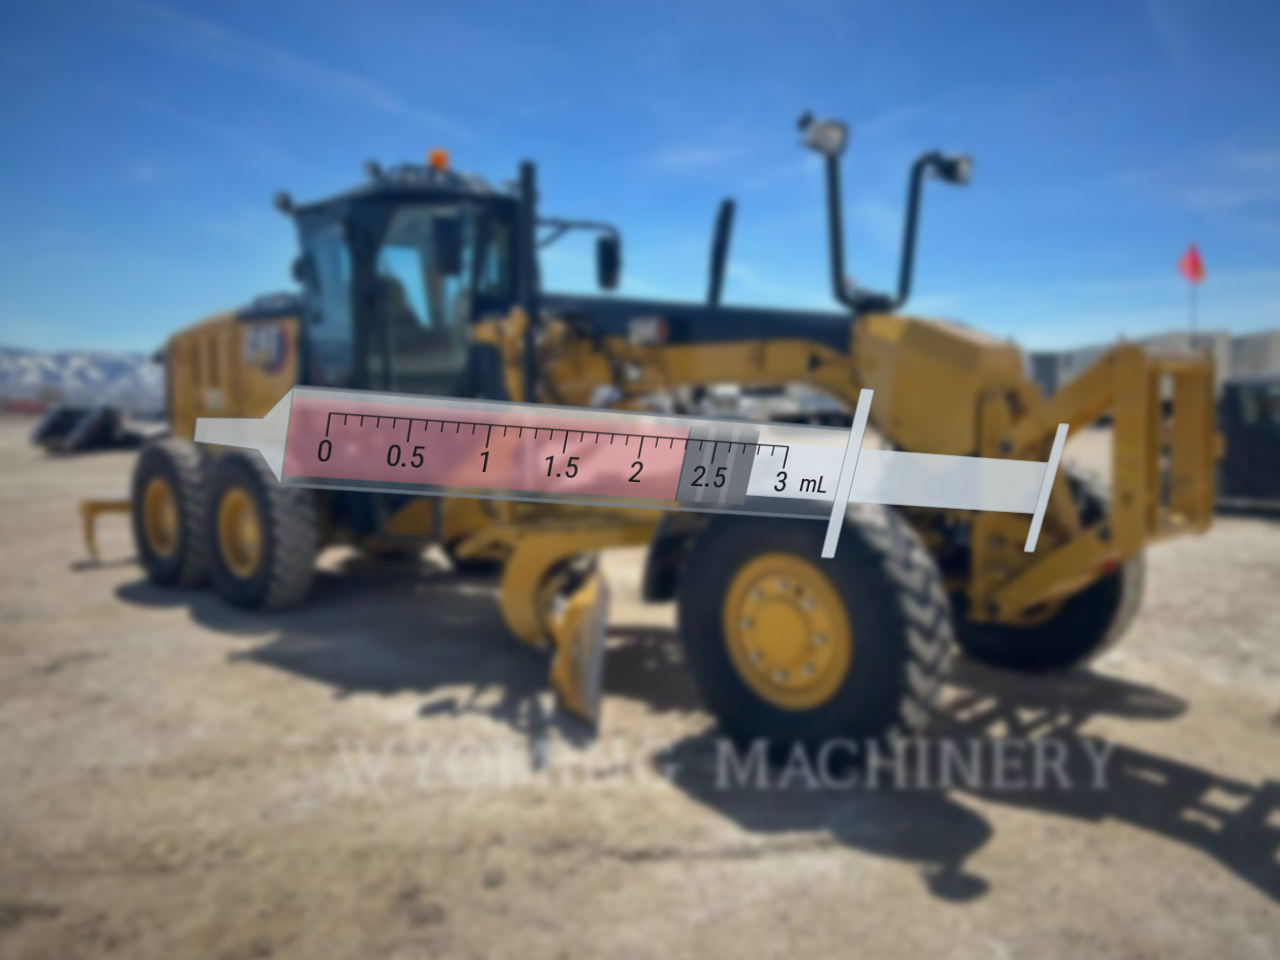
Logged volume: 2.3 mL
